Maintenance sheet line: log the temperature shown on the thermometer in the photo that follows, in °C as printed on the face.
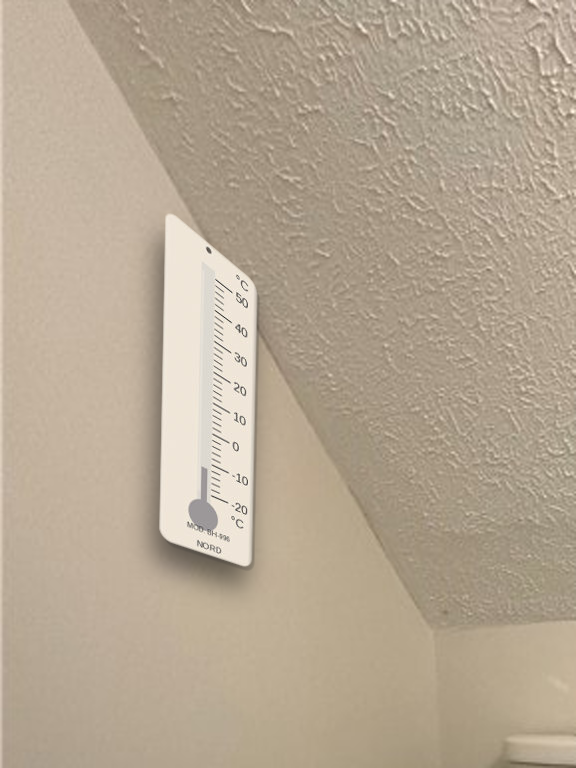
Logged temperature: -12 °C
